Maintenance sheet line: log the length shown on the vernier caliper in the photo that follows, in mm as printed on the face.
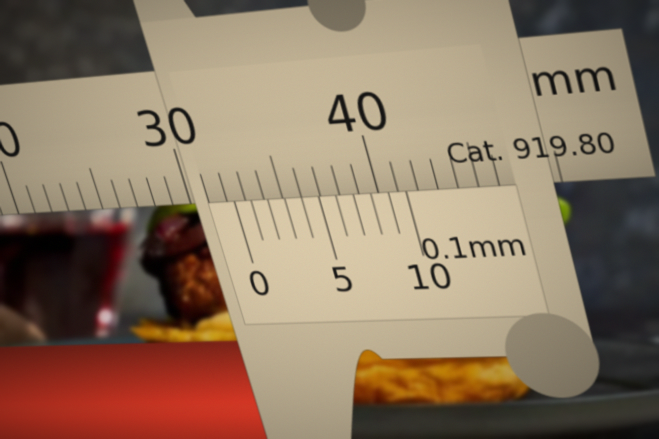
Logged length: 32.4 mm
